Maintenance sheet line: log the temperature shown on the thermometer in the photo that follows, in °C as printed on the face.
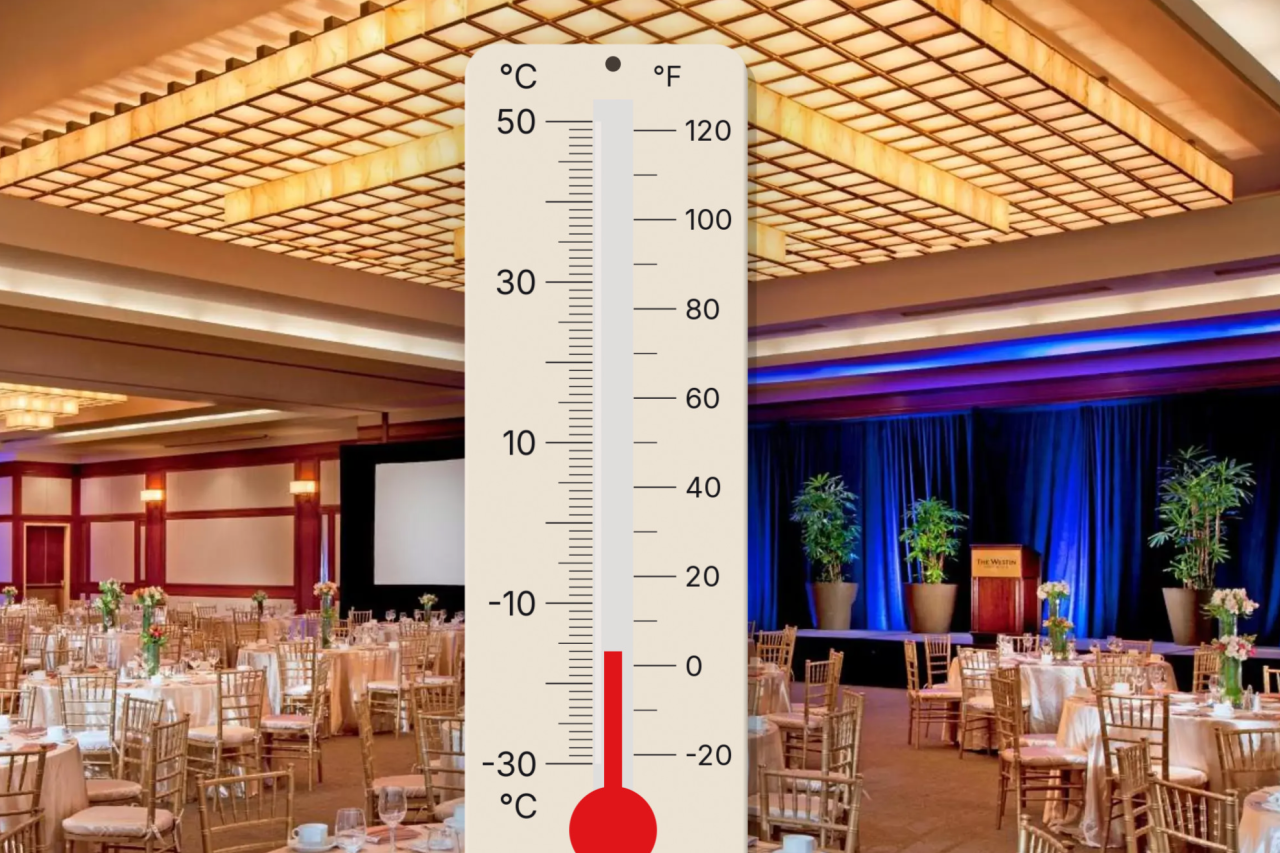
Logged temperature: -16 °C
